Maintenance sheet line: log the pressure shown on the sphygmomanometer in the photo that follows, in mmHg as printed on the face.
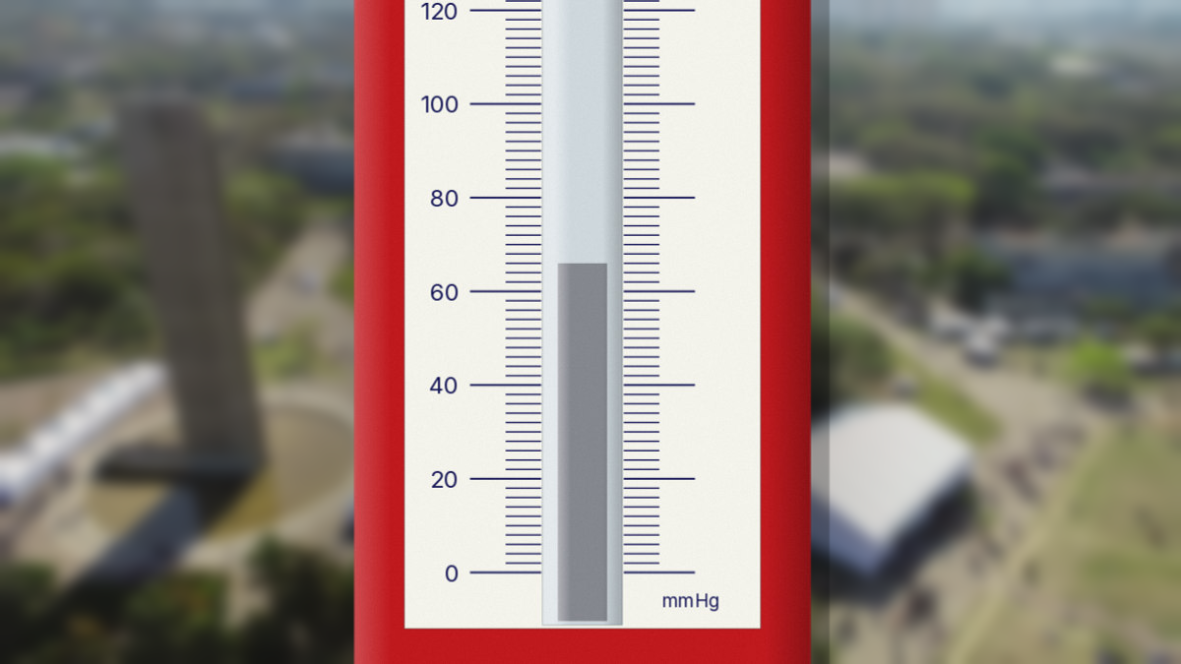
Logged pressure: 66 mmHg
